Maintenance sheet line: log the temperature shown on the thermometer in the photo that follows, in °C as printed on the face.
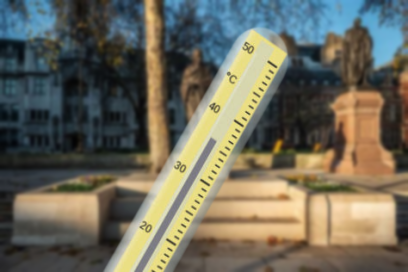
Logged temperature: 36 °C
